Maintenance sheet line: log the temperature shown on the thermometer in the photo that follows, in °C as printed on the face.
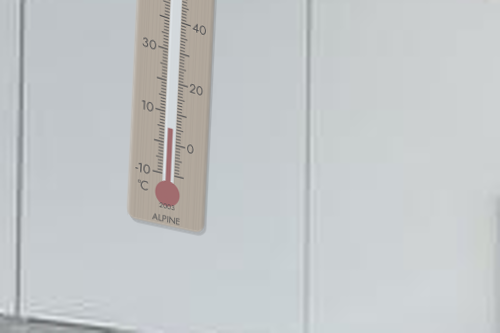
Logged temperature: 5 °C
